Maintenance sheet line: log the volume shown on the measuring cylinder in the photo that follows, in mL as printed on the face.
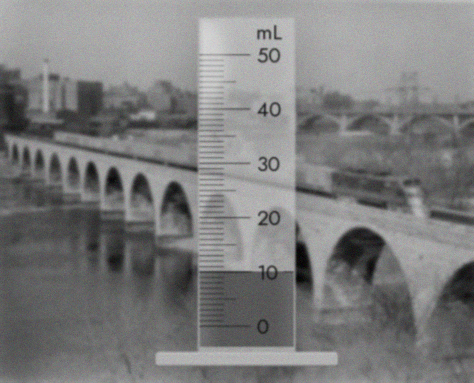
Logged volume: 10 mL
